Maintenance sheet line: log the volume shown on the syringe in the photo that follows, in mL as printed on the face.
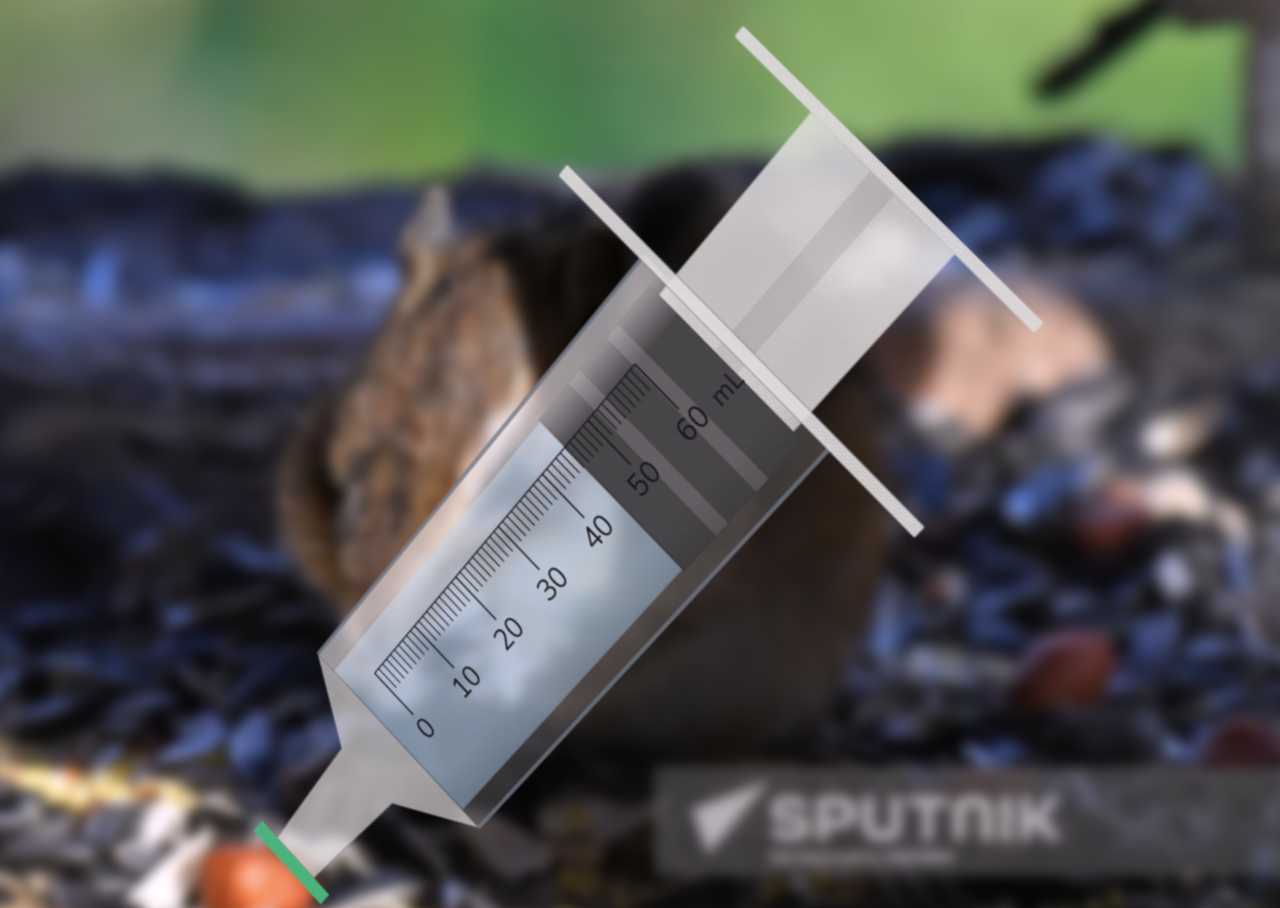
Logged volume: 45 mL
